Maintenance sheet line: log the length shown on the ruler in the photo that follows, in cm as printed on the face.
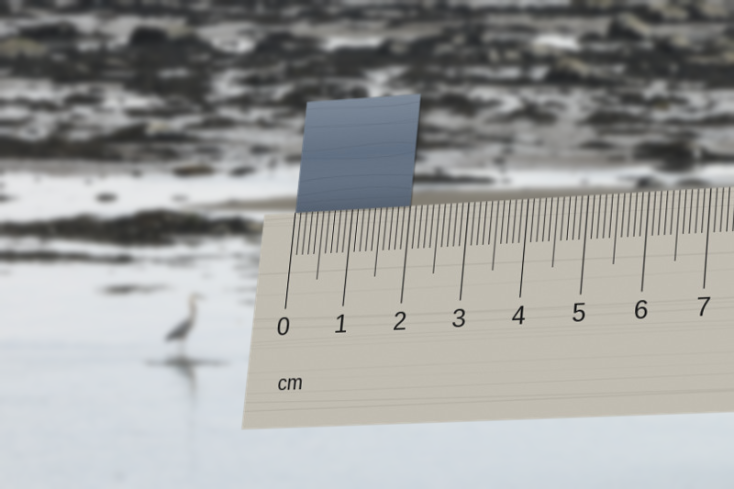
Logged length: 2 cm
